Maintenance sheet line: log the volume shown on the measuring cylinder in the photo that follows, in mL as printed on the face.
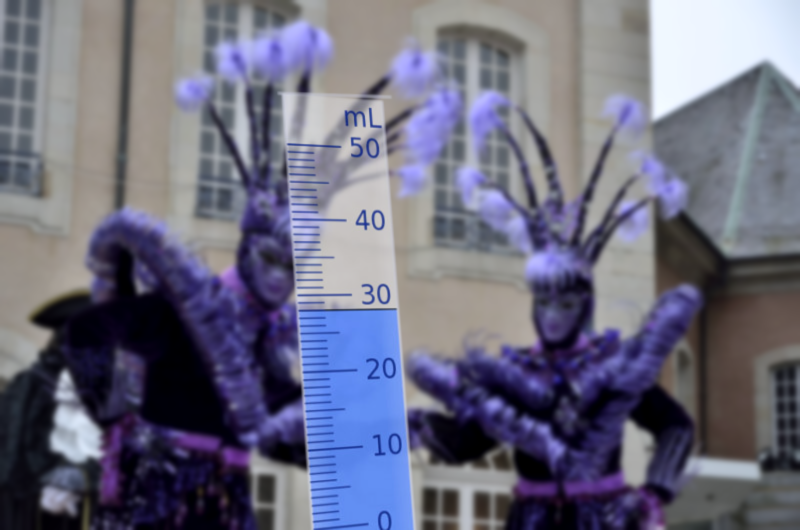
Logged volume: 28 mL
